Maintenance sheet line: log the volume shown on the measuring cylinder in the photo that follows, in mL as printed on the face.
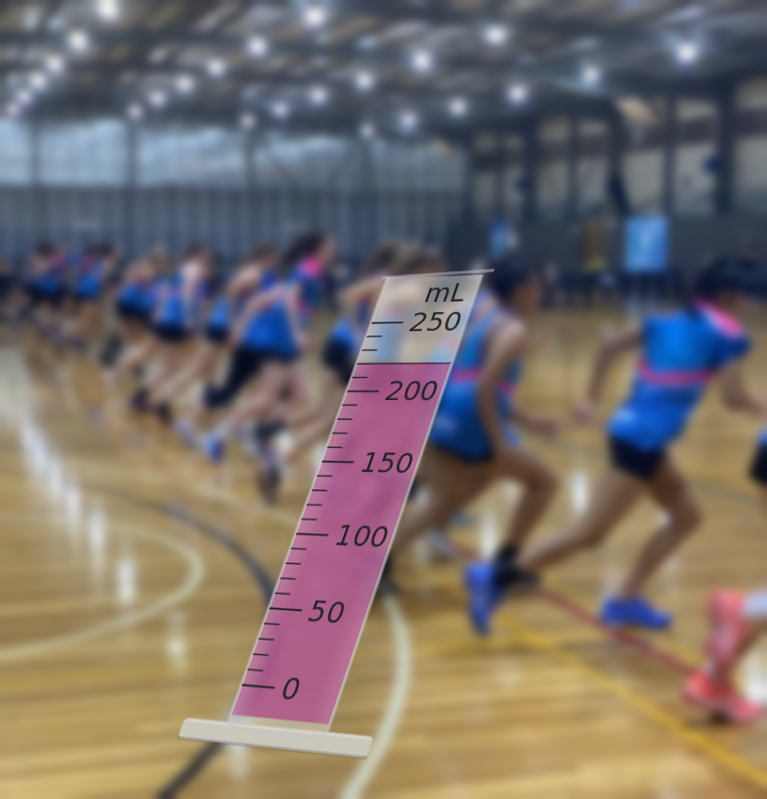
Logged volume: 220 mL
